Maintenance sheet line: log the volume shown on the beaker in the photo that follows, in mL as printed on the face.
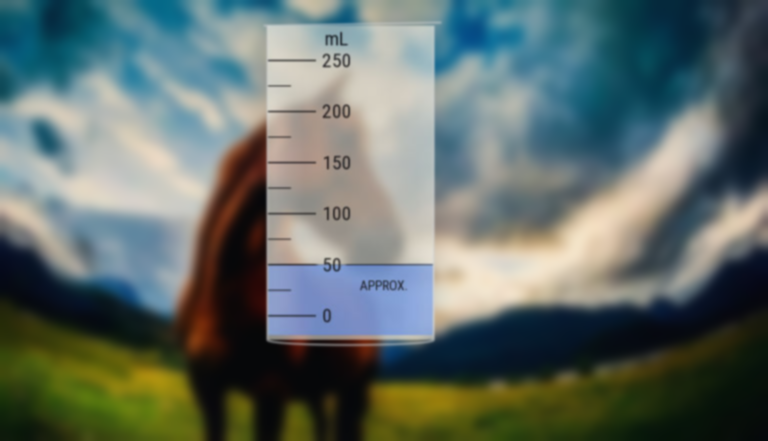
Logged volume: 50 mL
